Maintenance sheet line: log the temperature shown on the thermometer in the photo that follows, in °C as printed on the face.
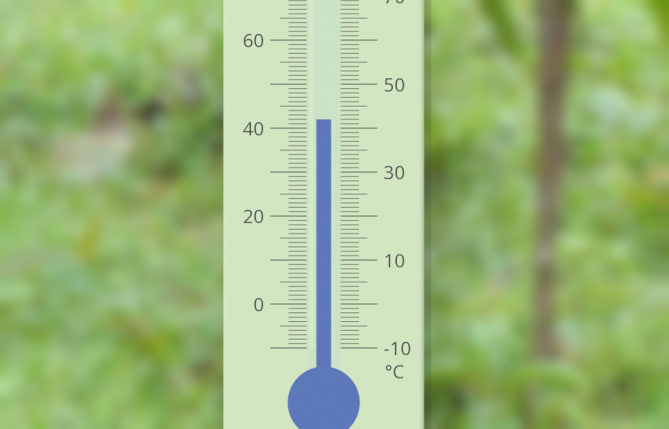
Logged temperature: 42 °C
